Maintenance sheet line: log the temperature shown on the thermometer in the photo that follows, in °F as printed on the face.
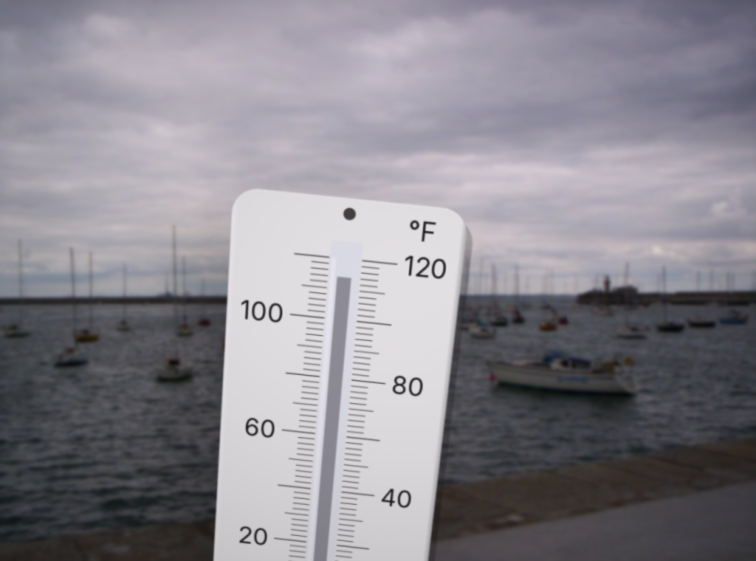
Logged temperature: 114 °F
